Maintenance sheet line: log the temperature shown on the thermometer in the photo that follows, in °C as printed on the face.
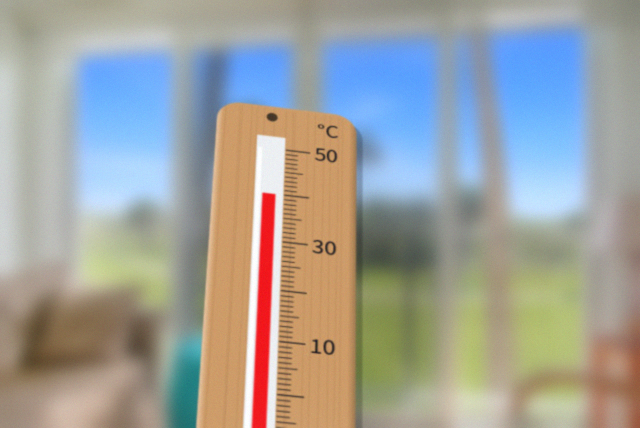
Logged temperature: 40 °C
